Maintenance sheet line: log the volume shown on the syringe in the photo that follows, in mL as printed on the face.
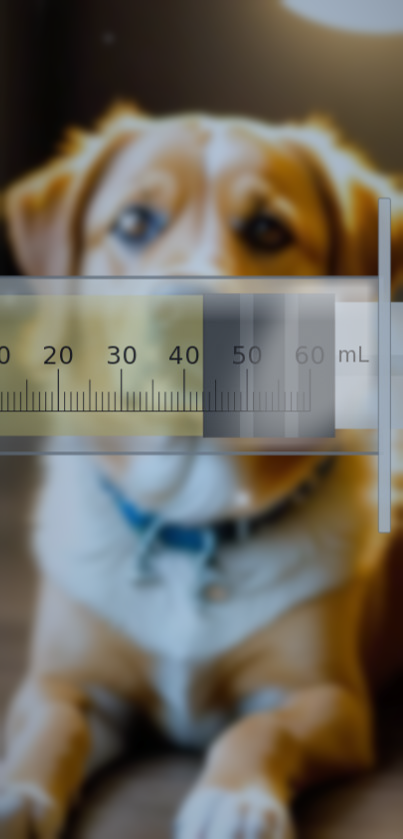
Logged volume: 43 mL
